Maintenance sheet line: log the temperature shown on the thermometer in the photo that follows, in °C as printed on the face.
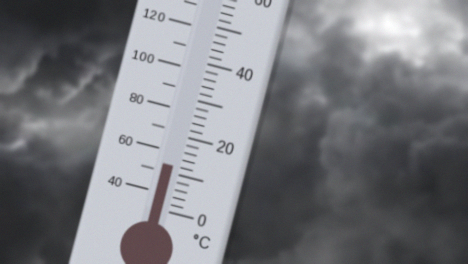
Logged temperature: 12 °C
